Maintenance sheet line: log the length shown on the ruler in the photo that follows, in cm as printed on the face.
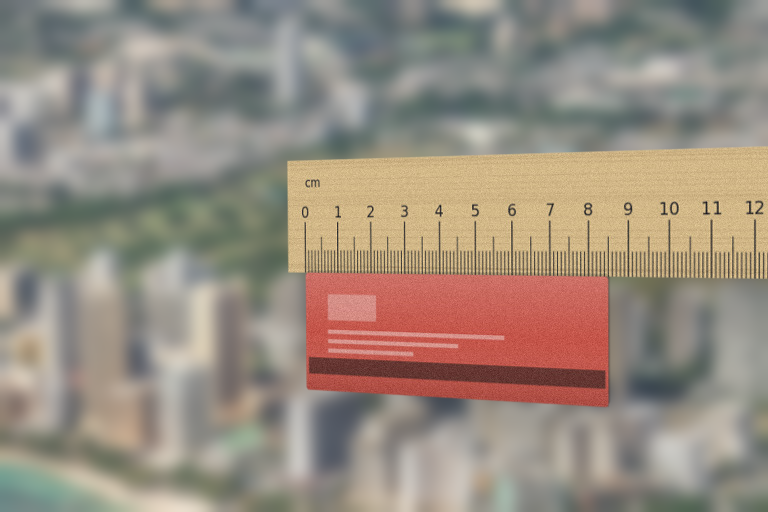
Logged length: 8.5 cm
